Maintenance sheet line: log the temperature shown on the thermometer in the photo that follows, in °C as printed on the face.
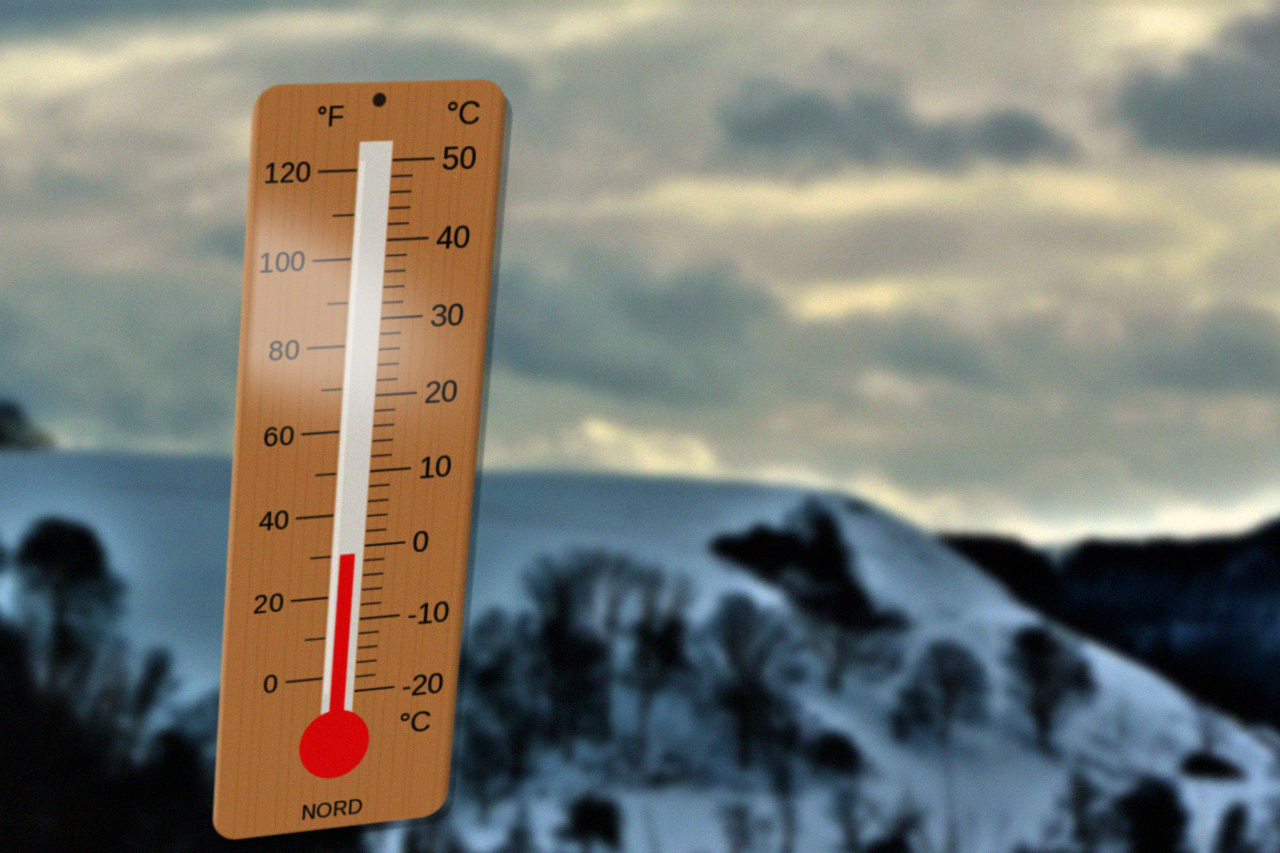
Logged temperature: -1 °C
